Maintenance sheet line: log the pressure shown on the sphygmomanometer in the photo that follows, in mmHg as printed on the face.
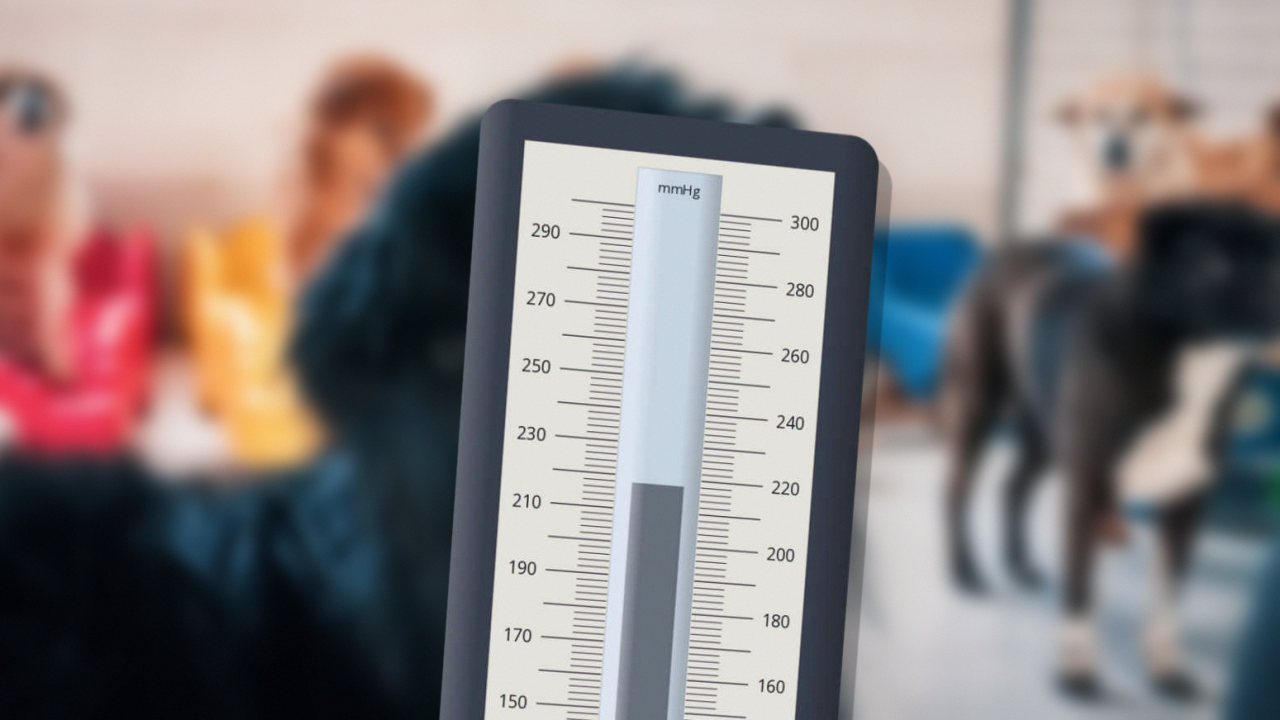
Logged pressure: 218 mmHg
